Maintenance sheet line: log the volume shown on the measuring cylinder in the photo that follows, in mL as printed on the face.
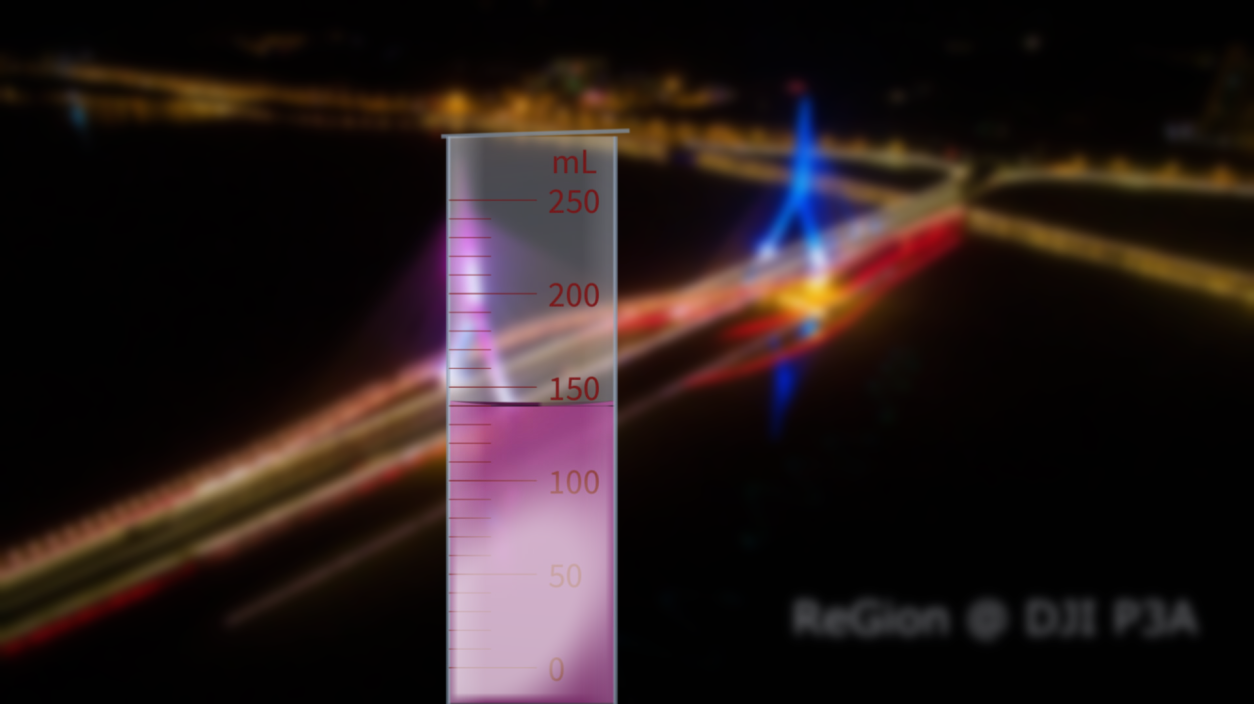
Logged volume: 140 mL
